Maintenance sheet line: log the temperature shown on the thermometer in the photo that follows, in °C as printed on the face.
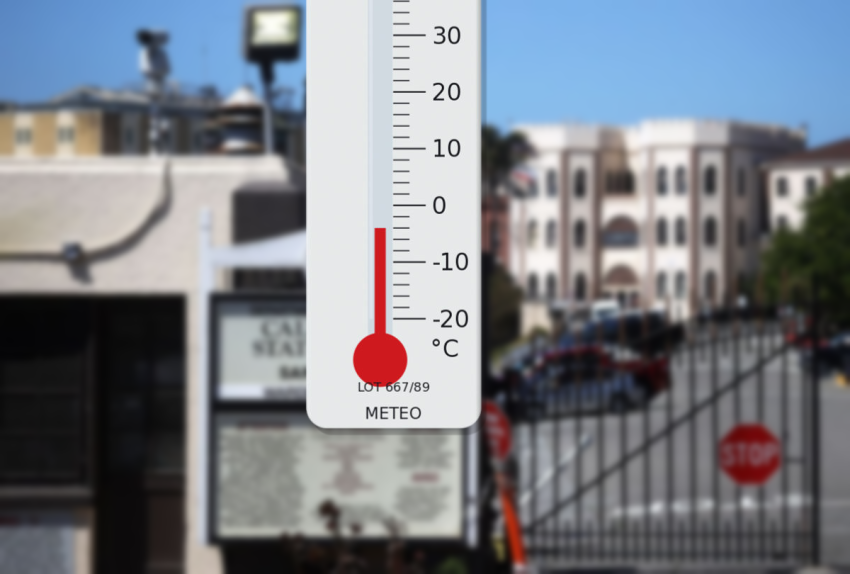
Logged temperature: -4 °C
